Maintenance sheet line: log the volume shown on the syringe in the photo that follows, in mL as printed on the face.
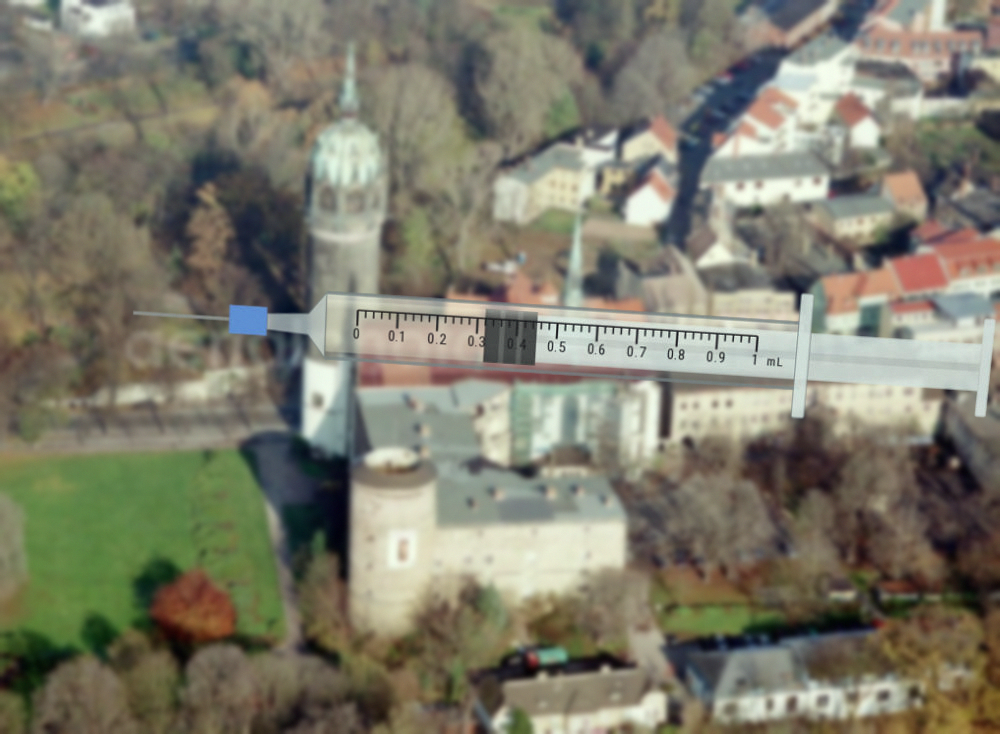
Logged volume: 0.32 mL
